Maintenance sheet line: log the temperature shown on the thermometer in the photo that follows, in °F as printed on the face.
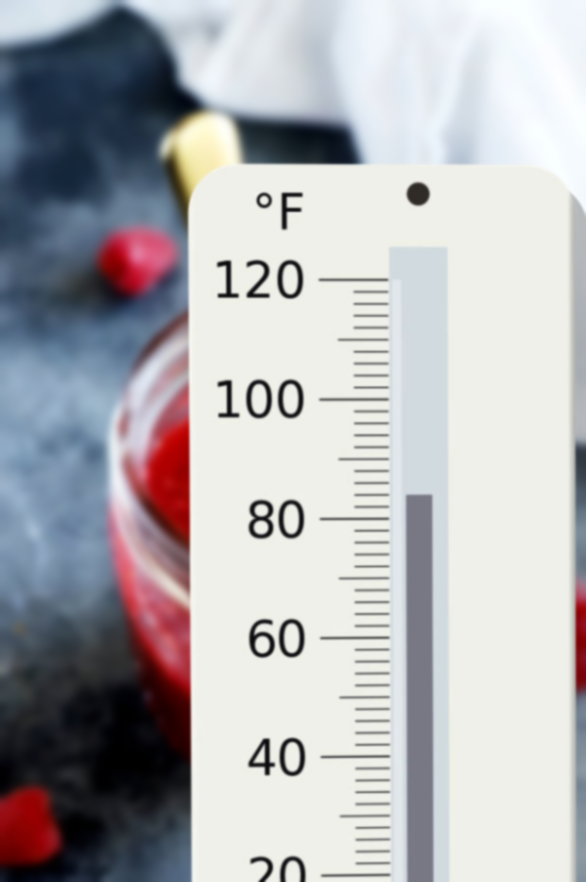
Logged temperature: 84 °F
